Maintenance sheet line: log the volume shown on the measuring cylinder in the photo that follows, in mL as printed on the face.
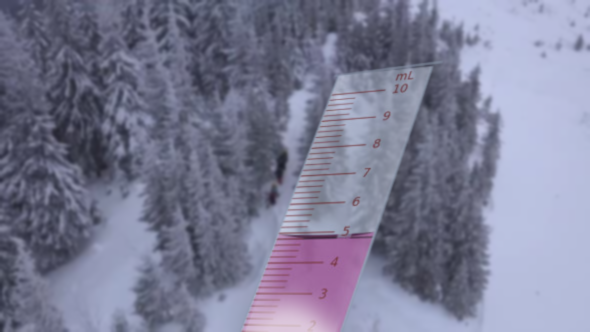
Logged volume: 4.8 mL
